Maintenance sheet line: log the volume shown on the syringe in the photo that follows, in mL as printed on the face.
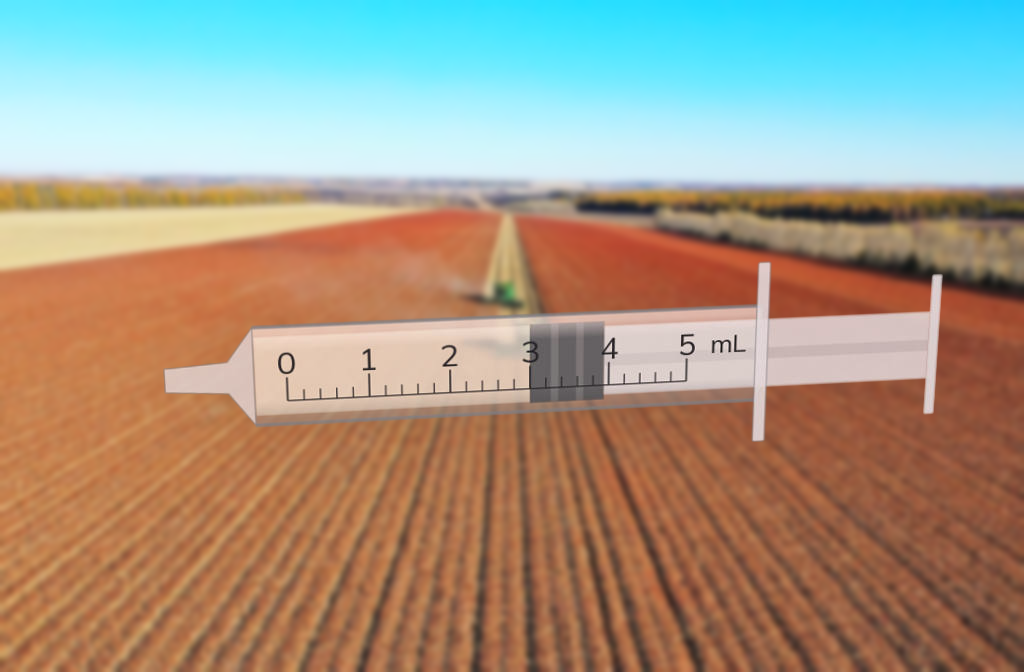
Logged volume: 3 mL
